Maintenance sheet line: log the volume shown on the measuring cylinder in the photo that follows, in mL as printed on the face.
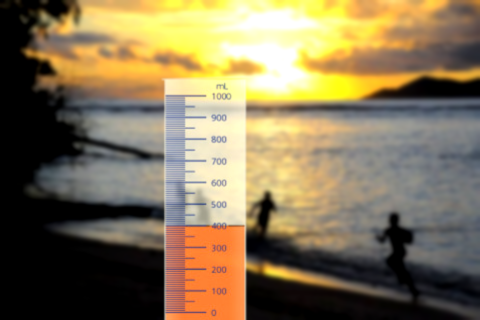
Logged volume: 400 mL
